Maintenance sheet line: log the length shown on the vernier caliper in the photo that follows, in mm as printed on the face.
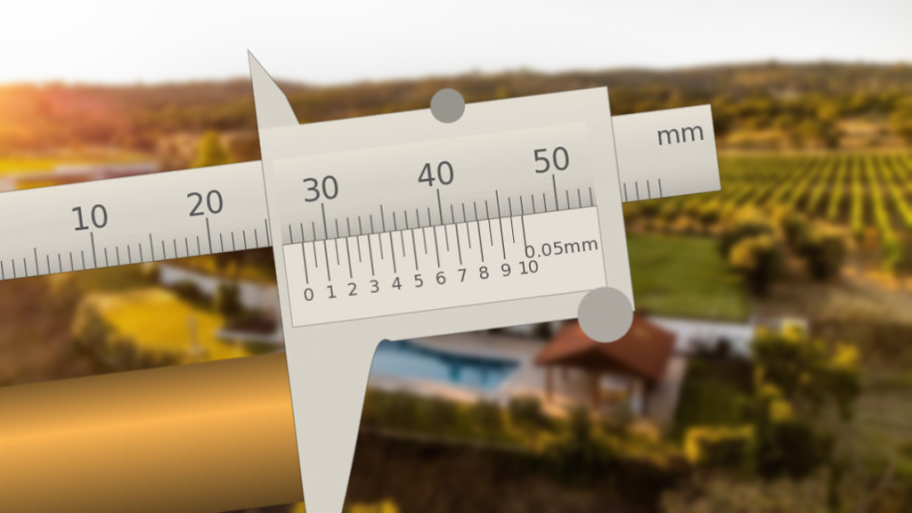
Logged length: 27.9 mm
